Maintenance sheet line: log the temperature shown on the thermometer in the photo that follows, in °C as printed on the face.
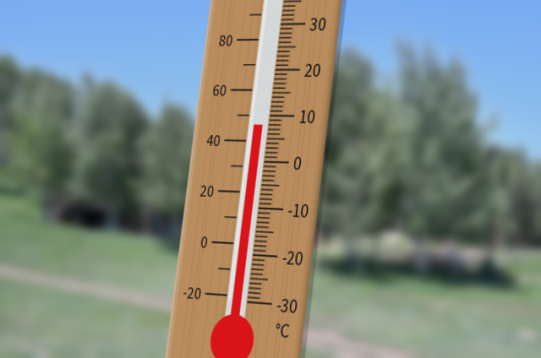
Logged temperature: 8 °C
